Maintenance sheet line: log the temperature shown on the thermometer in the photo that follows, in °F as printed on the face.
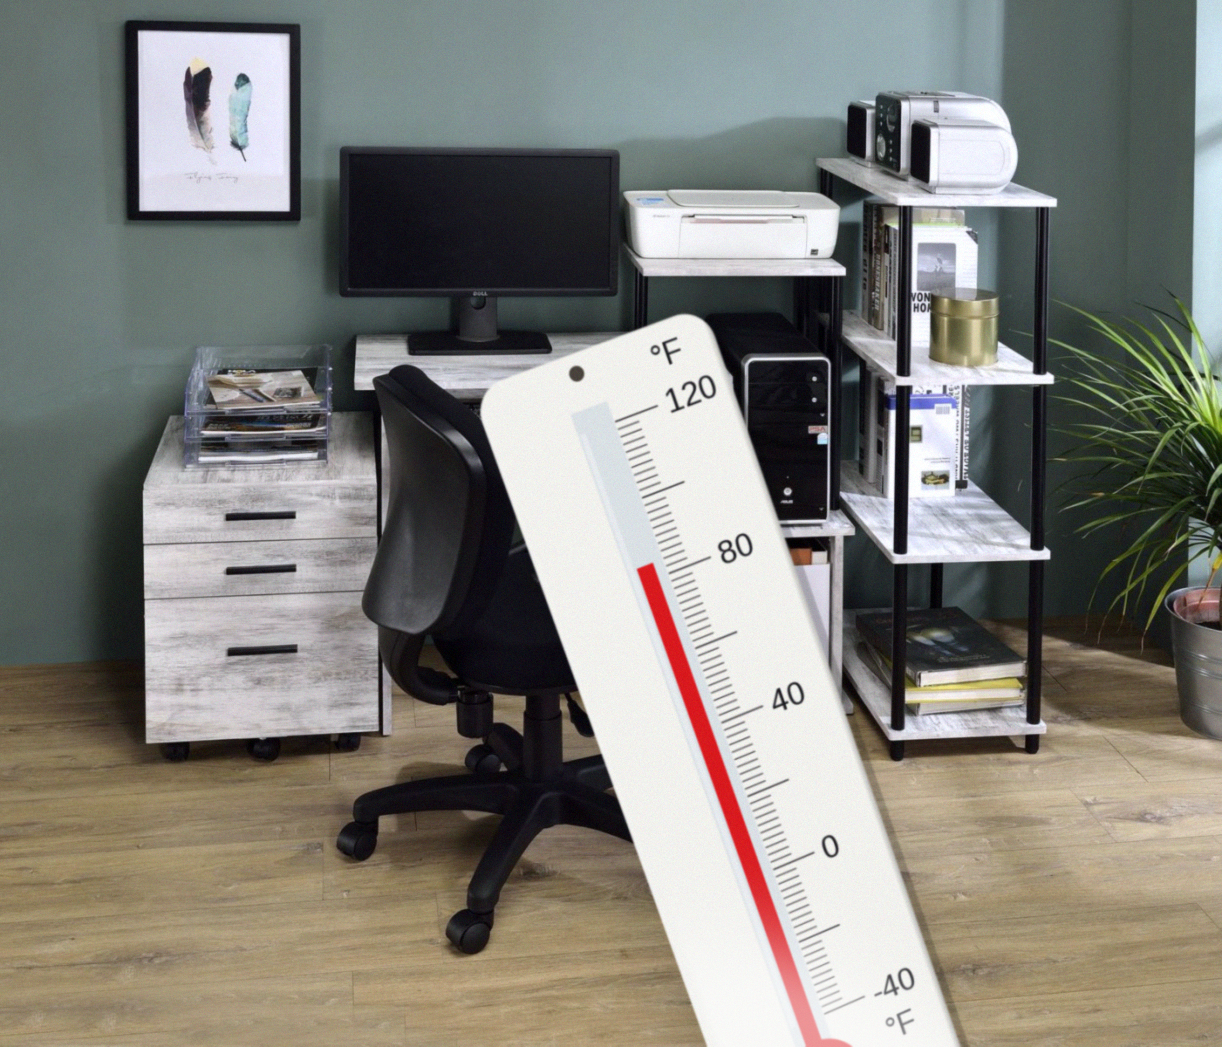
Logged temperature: 84 °F
